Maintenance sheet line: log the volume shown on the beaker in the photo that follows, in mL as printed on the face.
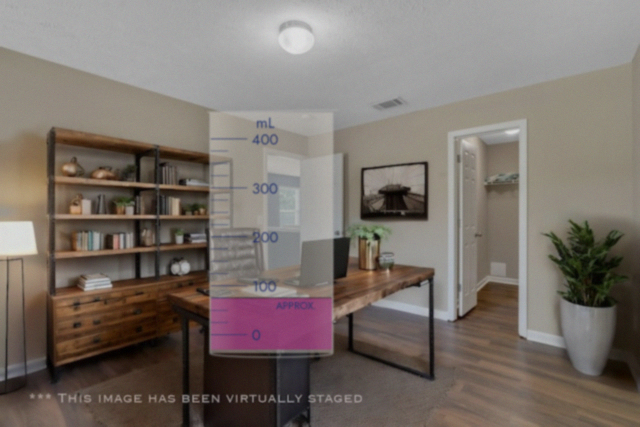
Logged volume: 75 mL
